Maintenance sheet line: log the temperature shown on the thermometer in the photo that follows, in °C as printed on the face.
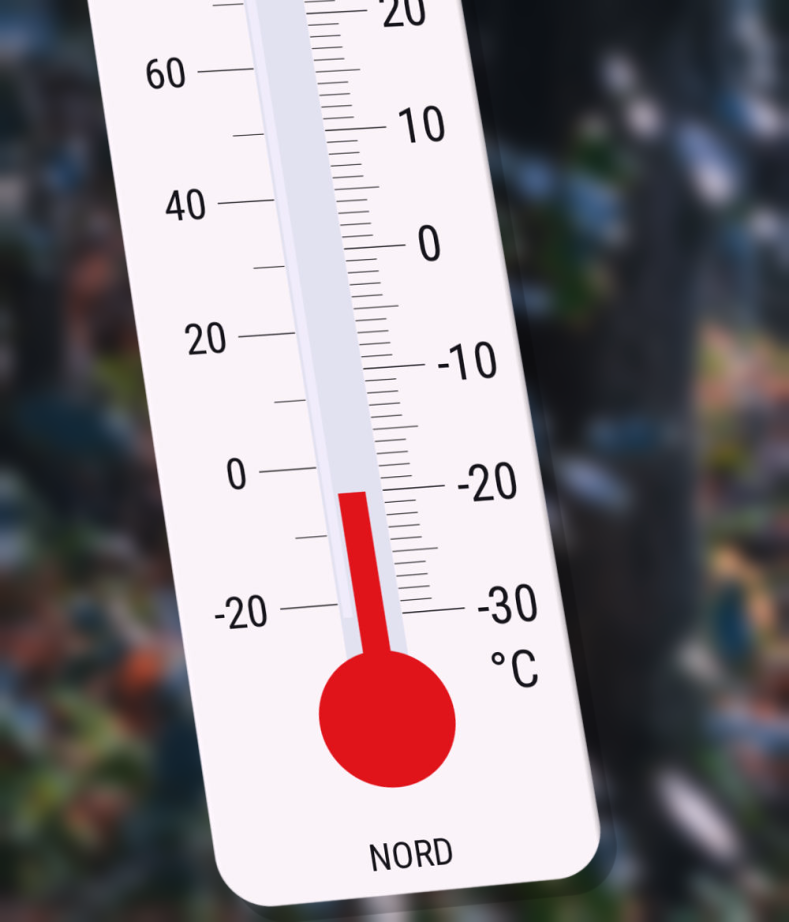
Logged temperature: -20 °C
